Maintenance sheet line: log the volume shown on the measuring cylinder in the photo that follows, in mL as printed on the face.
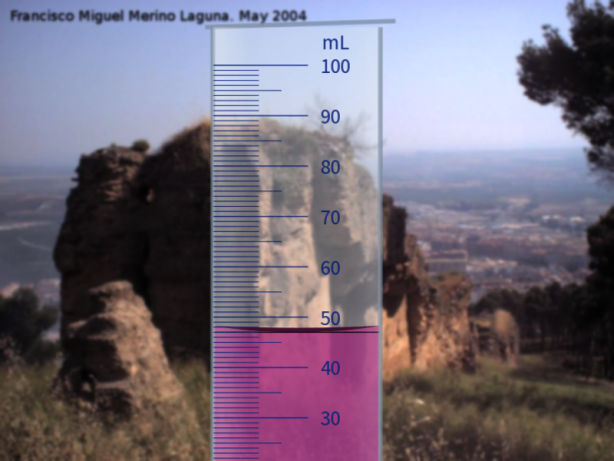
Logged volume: 47 mL
